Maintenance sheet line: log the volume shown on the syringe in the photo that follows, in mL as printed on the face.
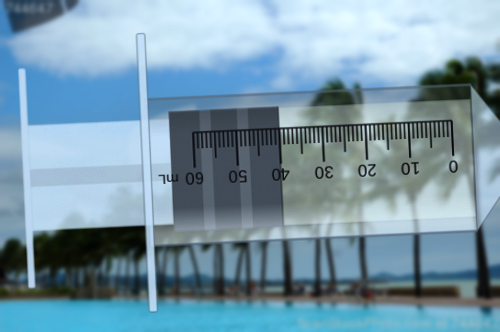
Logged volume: 40 mL
